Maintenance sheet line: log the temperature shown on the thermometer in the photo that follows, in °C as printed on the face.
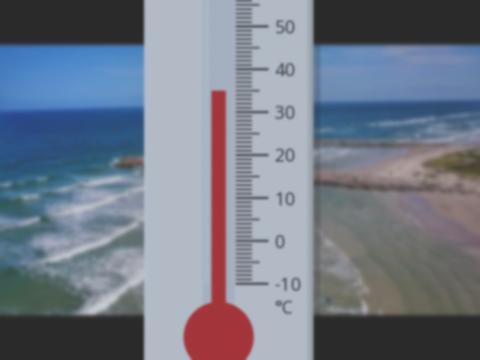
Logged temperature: 35 °C
